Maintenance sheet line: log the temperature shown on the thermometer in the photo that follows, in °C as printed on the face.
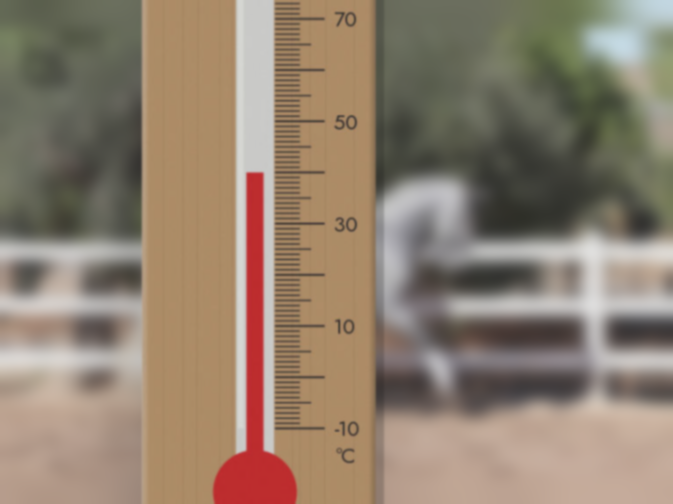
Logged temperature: 40 °C
